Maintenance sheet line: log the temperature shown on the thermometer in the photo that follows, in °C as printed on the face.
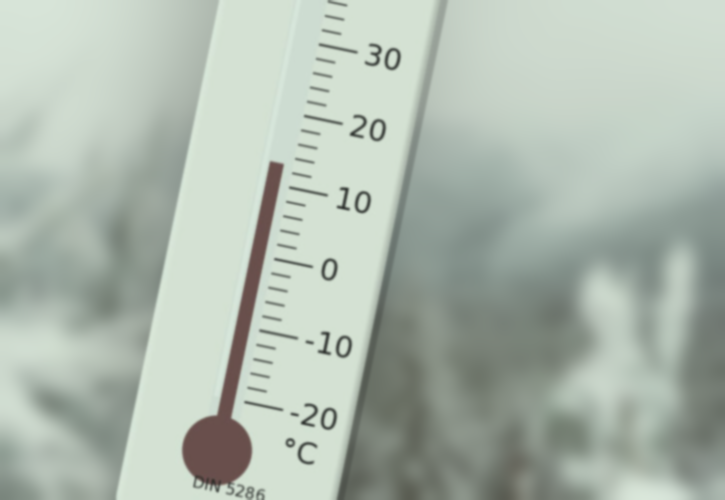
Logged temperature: 13 °C
